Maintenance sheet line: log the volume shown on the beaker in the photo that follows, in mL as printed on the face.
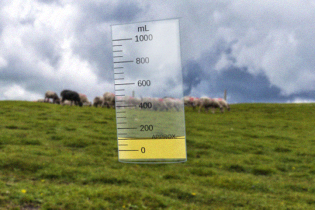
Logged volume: 100 mL
